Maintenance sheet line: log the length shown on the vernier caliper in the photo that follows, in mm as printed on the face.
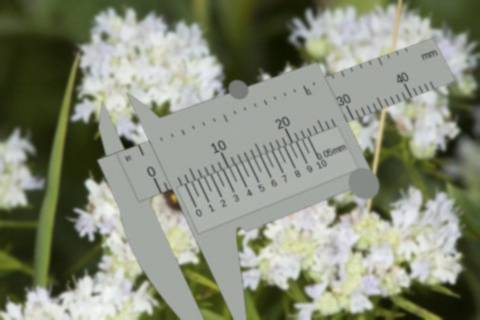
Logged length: 3.5 mm
